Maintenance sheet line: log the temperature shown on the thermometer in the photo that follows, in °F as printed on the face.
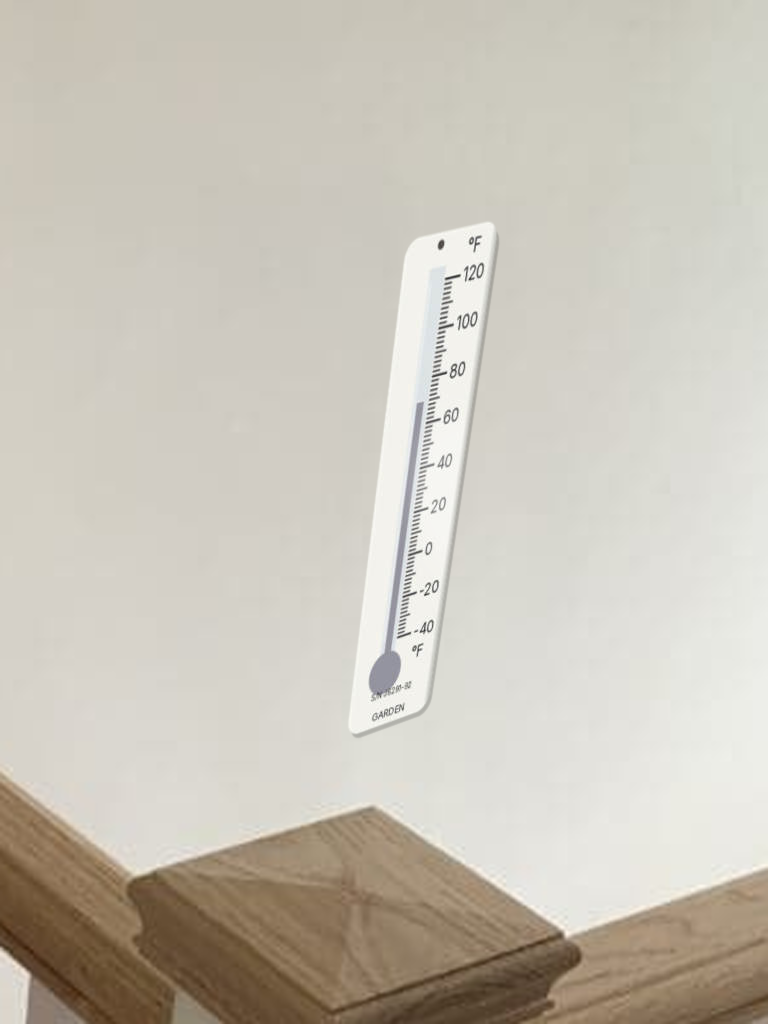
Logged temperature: 70 °F
